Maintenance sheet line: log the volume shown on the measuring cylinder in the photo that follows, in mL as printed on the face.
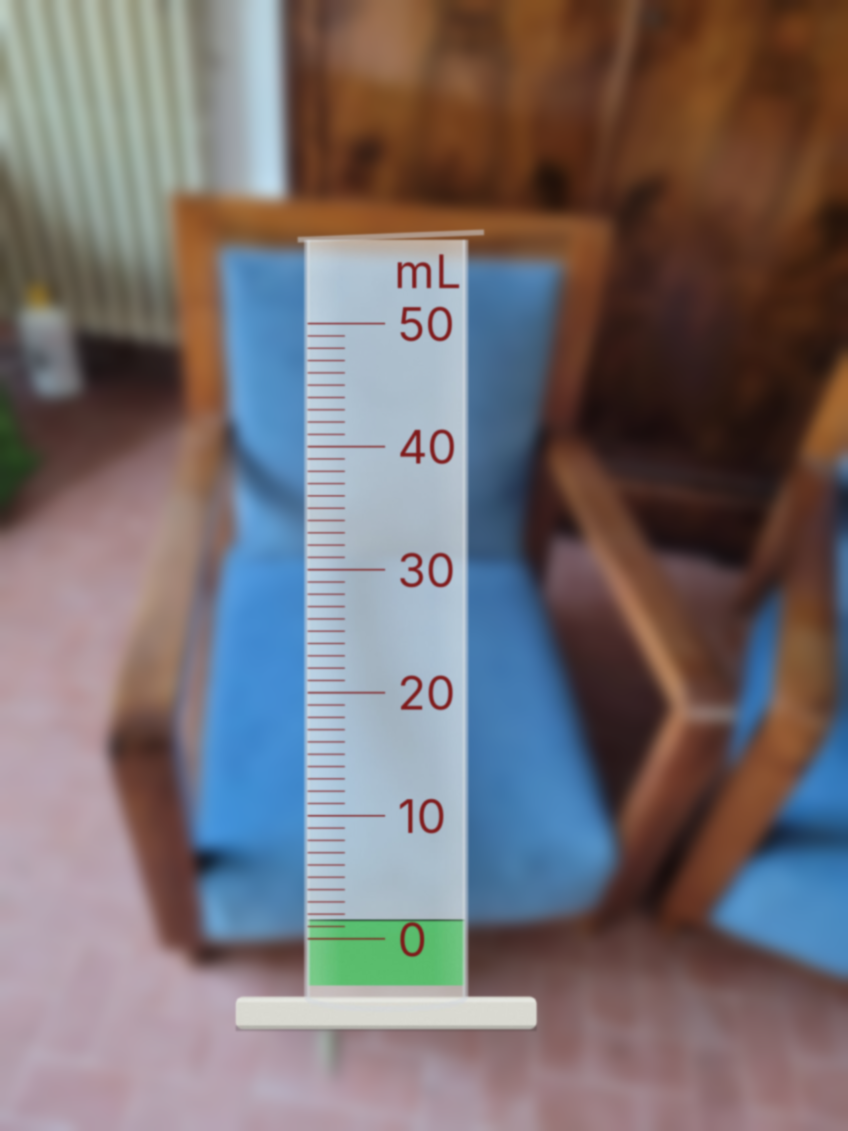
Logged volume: 1.5 mL
